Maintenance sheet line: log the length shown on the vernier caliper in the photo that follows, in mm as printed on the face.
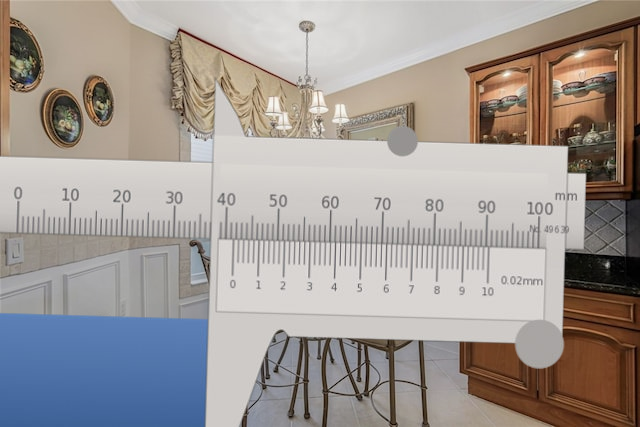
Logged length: 41.5 mm
